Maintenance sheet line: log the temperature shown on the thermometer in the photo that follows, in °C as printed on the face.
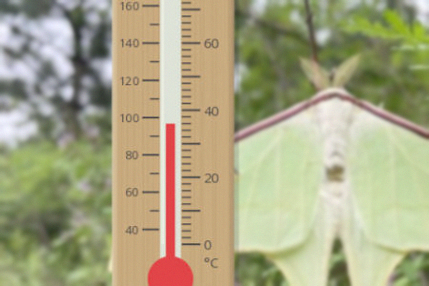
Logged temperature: 36 °C
